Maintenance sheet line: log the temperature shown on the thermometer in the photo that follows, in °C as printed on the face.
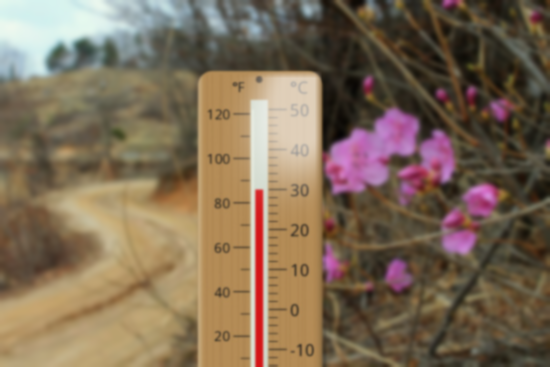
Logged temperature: 30 °C
